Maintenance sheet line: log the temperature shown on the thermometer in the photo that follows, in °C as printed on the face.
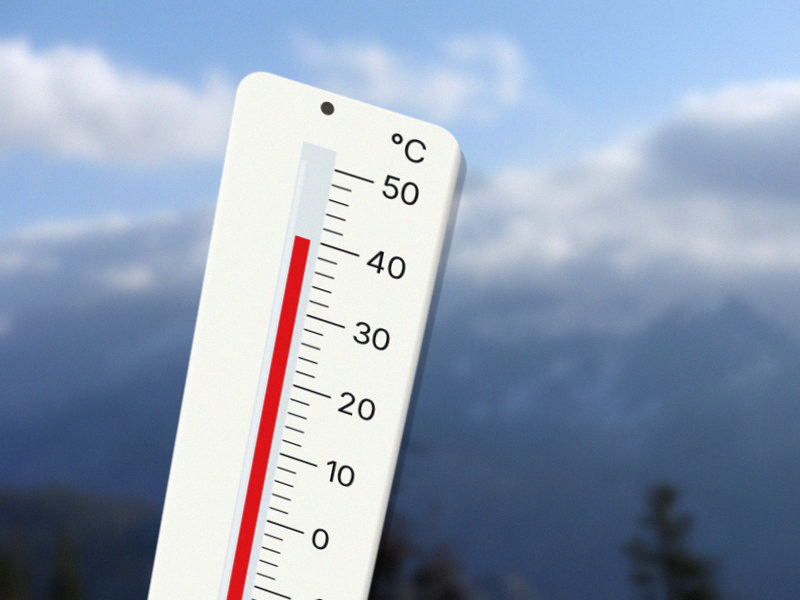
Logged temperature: 40 °C
